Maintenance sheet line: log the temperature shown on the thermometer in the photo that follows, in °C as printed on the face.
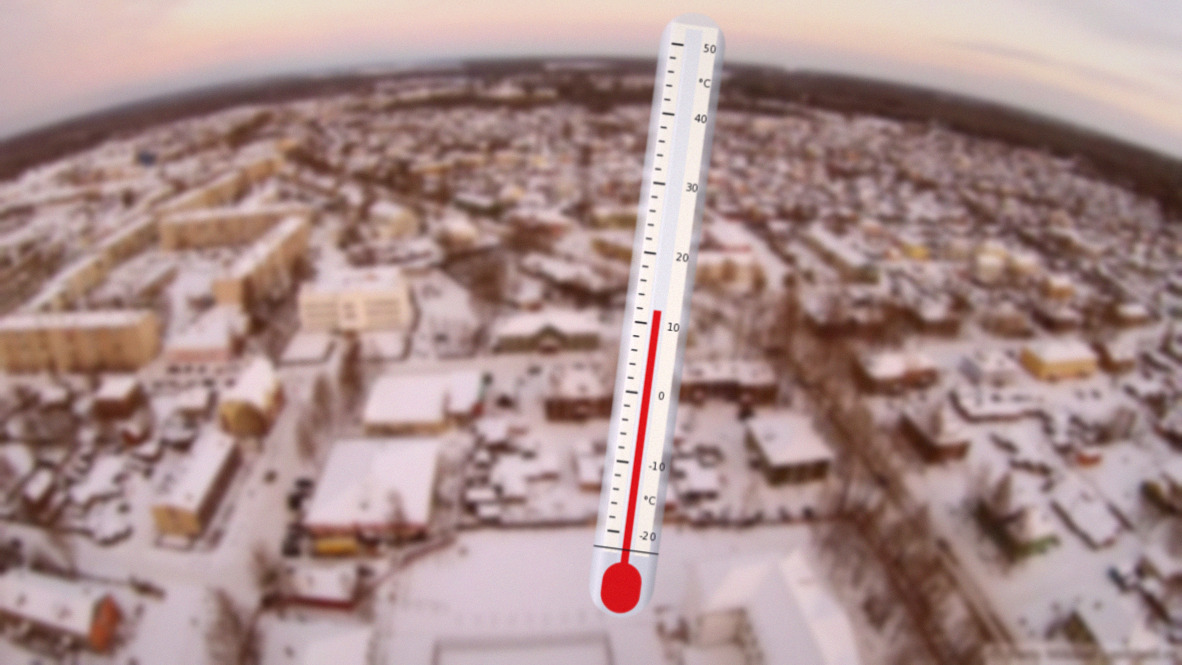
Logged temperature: 12 °C
